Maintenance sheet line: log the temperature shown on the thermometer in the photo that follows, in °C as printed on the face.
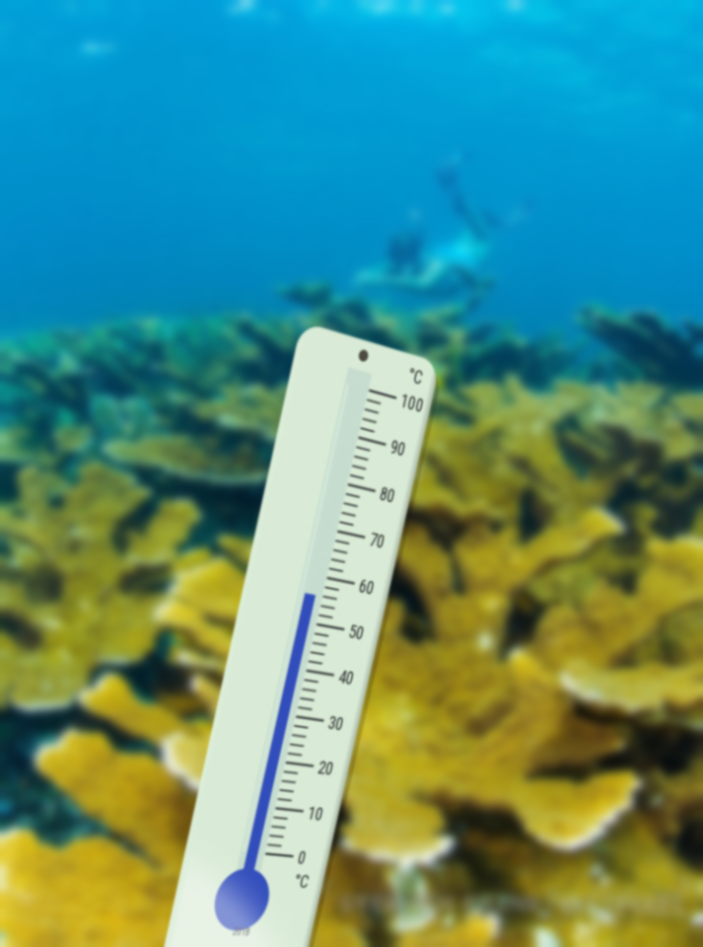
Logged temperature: 56 °C
